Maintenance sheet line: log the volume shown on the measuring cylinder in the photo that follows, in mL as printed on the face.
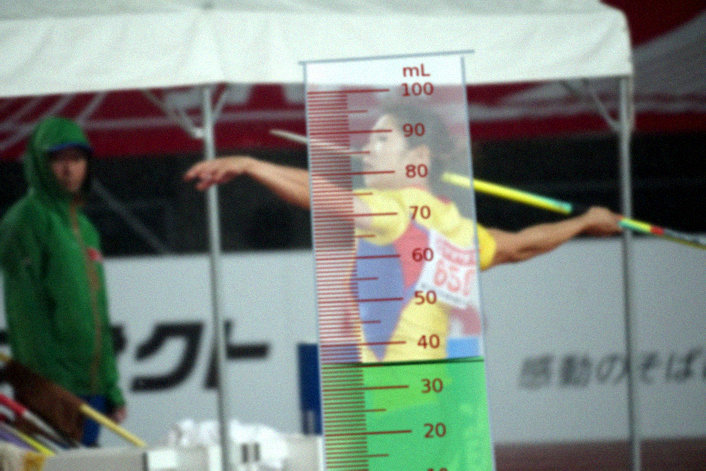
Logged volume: 35 mL
